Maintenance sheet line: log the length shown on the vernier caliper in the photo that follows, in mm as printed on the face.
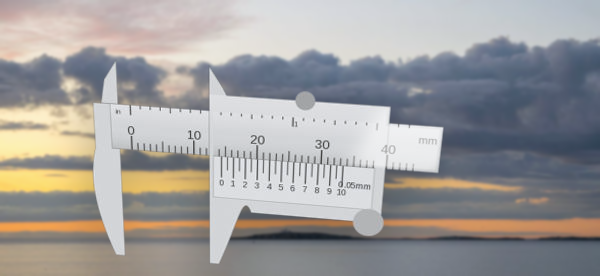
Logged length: 14.4 mm
